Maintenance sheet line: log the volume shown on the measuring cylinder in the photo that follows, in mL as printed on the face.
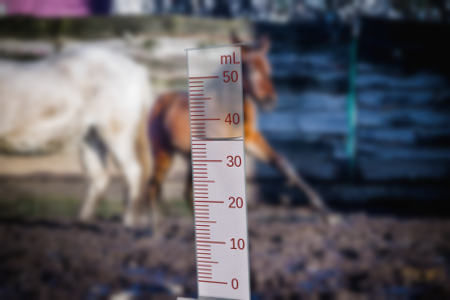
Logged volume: 35 mL
